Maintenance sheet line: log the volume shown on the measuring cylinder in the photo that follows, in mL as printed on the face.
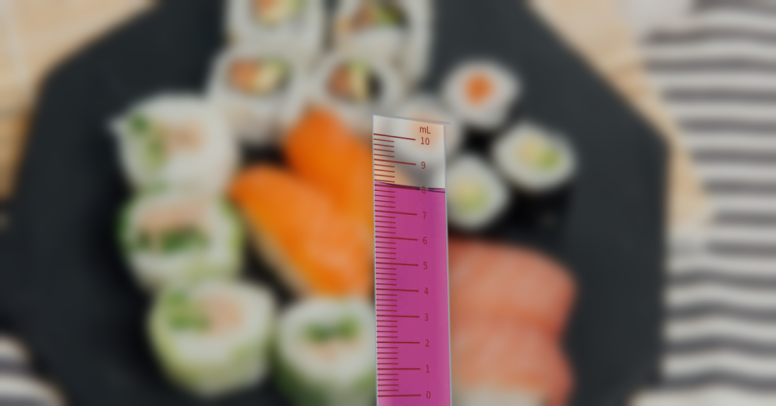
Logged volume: 8 mL
